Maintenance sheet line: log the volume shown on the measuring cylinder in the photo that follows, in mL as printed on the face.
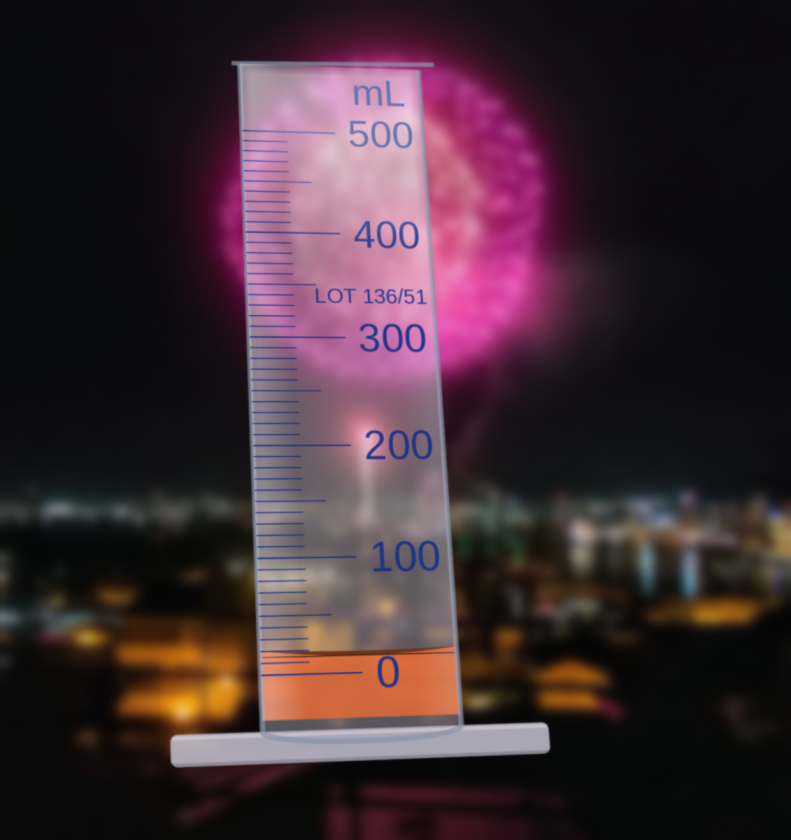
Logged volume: 15 mL
